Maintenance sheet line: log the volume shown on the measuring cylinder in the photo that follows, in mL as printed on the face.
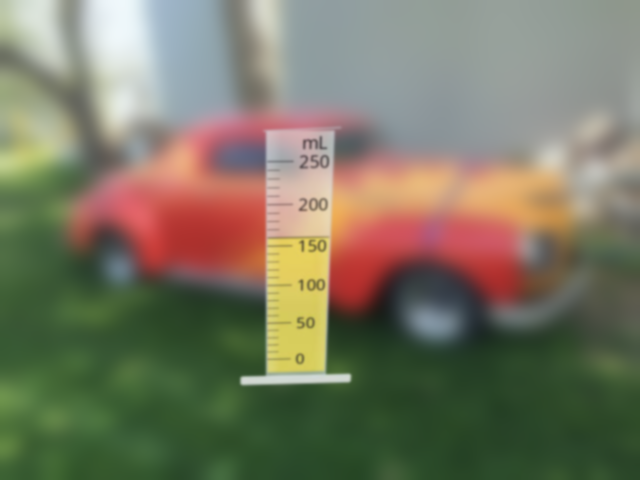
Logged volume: 160 mL
